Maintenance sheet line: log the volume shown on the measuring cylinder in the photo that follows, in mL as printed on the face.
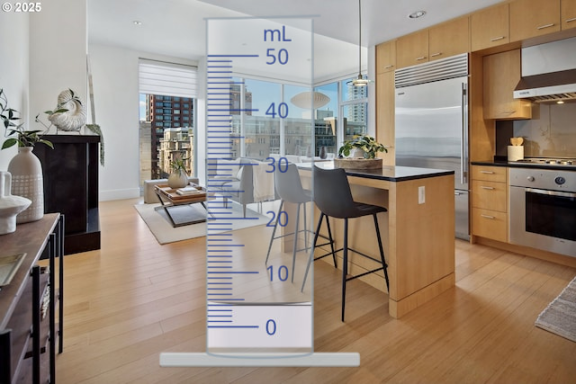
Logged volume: 4 mL
